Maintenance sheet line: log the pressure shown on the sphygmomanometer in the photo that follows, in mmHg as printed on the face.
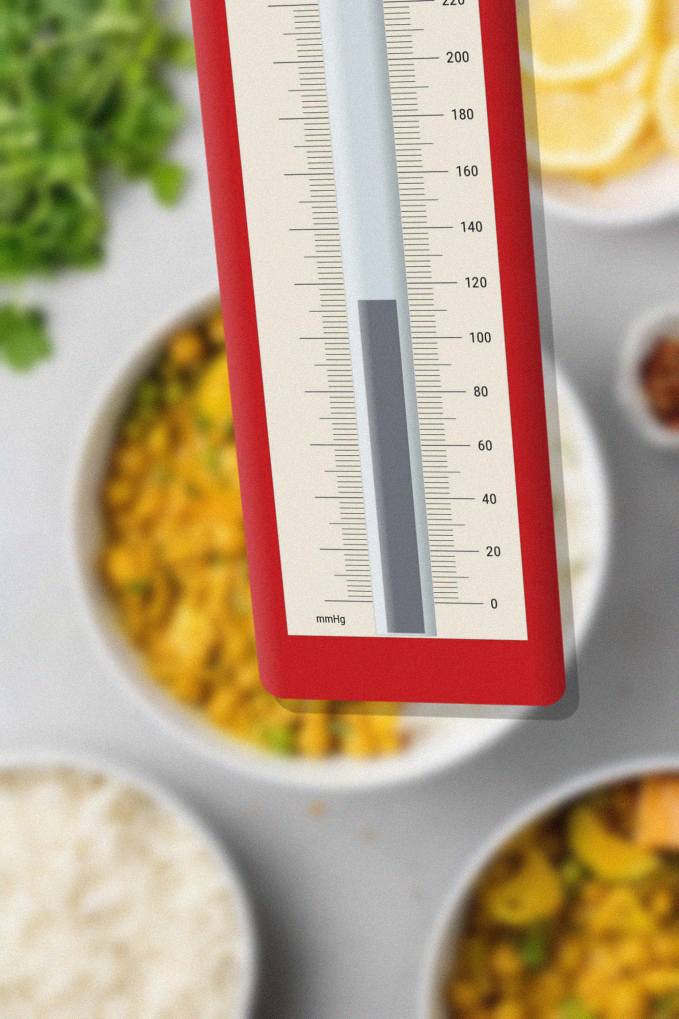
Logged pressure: 114 mmHg
